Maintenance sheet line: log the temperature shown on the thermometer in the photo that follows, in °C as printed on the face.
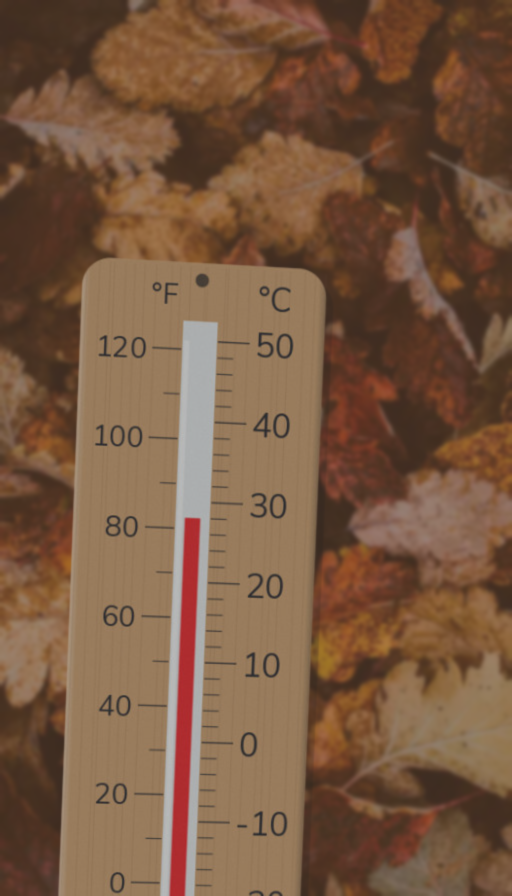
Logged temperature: 28 °C
